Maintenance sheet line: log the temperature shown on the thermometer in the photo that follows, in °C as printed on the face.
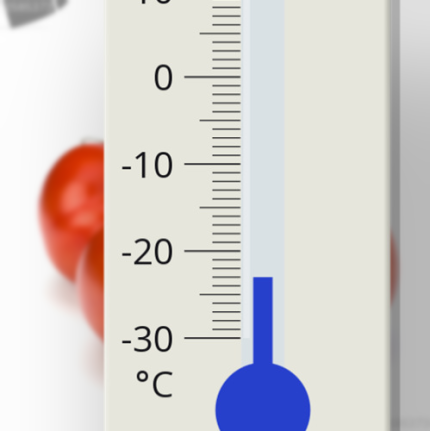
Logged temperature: -23 °C
